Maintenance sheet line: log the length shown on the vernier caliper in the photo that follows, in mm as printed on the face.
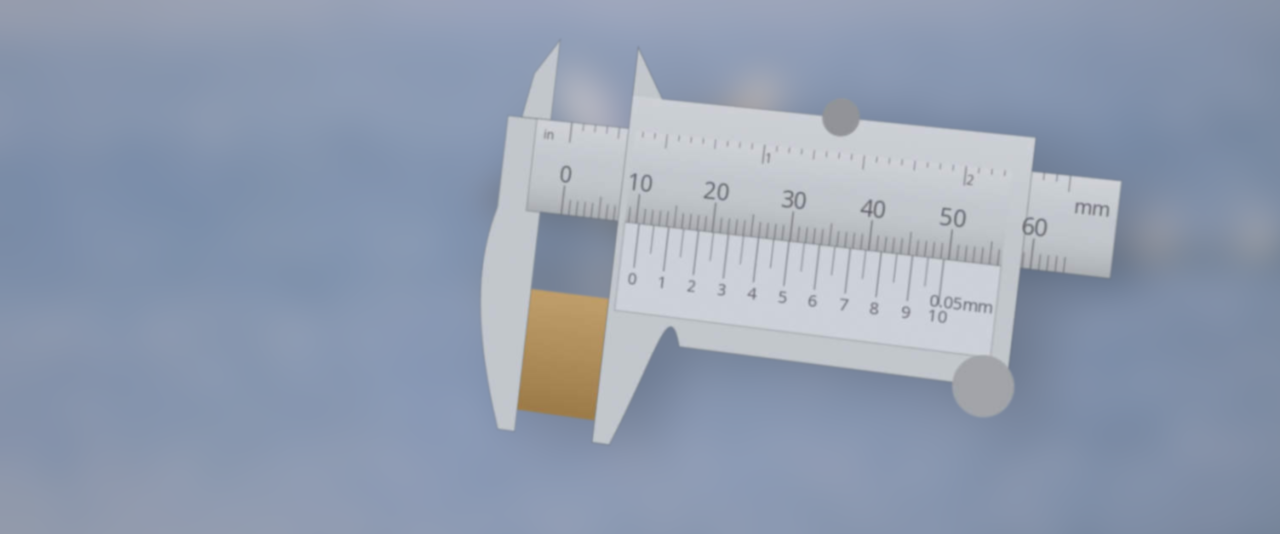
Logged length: 10.4 mm
